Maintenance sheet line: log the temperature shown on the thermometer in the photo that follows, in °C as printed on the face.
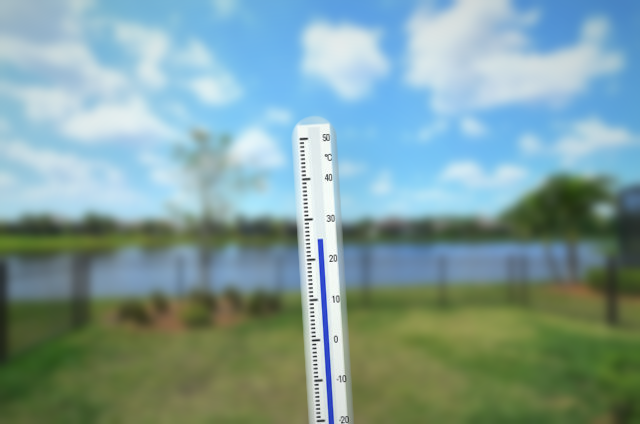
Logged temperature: 25 °C
